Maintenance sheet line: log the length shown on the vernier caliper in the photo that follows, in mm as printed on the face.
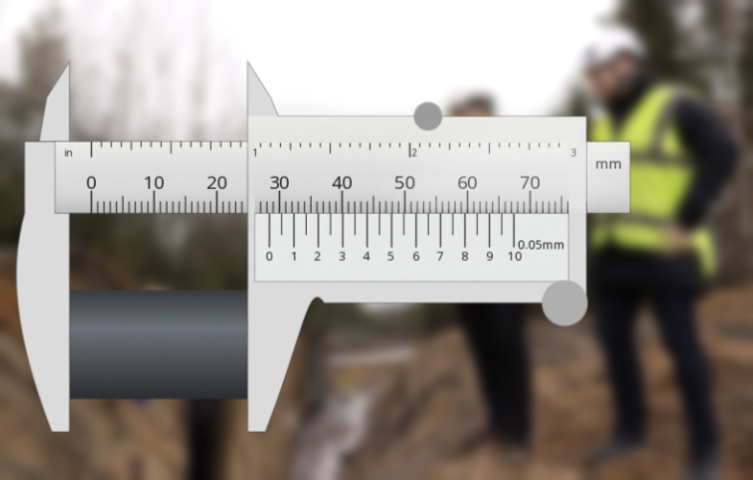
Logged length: 28.4 mm
